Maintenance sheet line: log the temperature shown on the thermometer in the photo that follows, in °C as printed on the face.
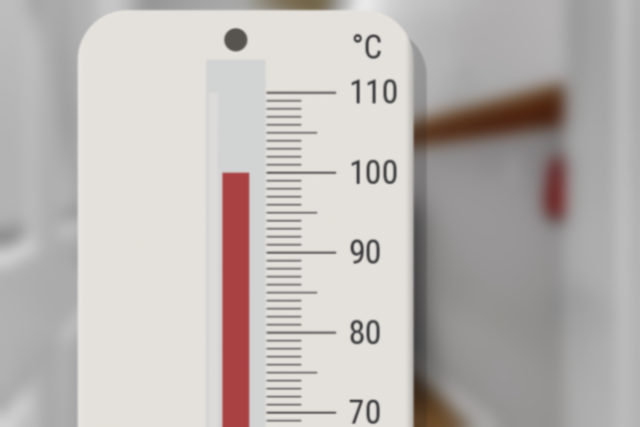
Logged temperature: 100 °C
